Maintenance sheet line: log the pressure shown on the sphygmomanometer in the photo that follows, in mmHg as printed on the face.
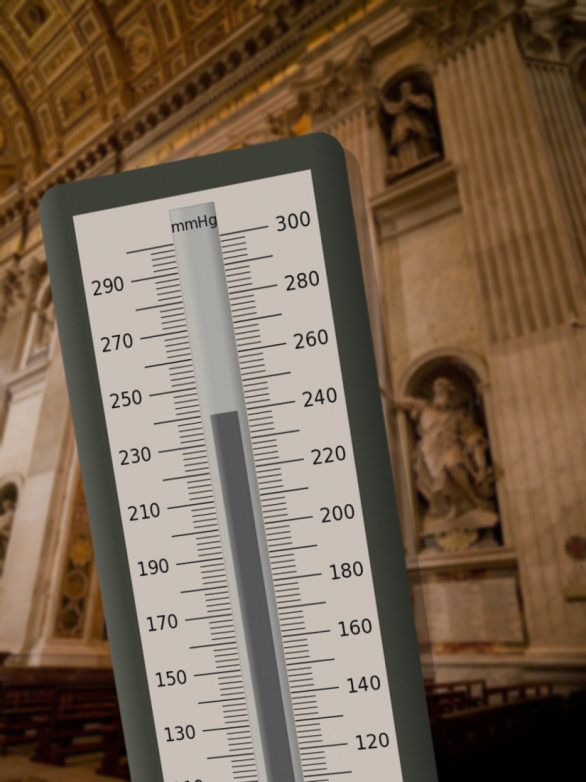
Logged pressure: 240 mmHg
